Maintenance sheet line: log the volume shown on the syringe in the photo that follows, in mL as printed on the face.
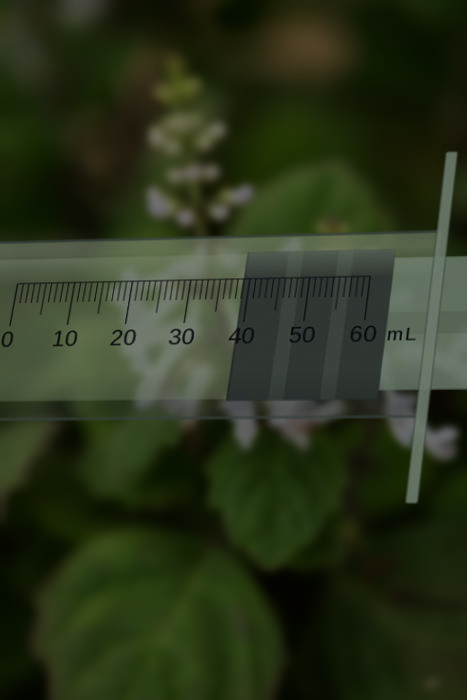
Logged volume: 39 mL
